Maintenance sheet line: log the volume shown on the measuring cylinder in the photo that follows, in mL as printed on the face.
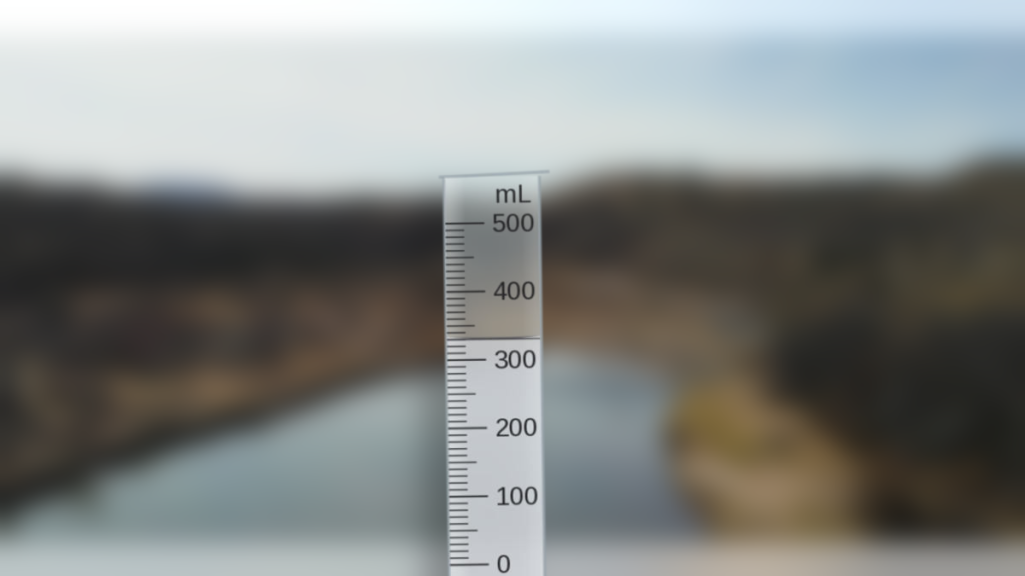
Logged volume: 330 mL
